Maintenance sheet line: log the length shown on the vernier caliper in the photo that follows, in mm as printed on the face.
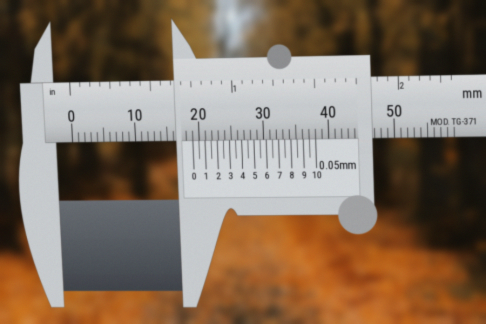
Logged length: 19.0 mm
